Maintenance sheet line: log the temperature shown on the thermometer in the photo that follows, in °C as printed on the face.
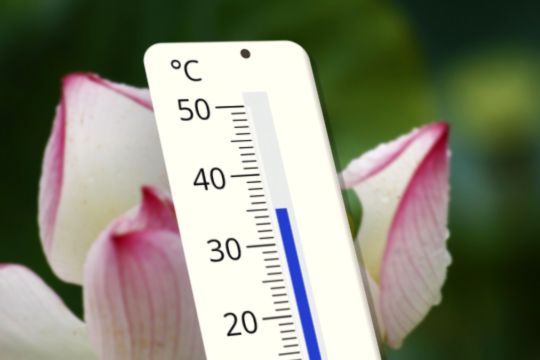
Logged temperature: 35 °C
